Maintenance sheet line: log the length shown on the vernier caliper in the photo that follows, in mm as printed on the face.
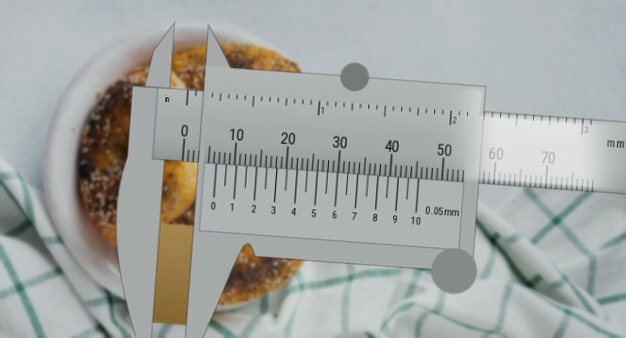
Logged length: 6.5 mm
